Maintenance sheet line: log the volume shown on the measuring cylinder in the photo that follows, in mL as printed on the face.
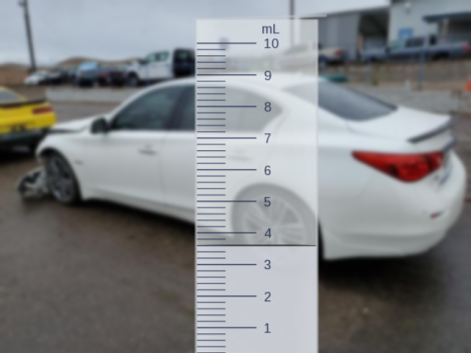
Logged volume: 3.6 mL
